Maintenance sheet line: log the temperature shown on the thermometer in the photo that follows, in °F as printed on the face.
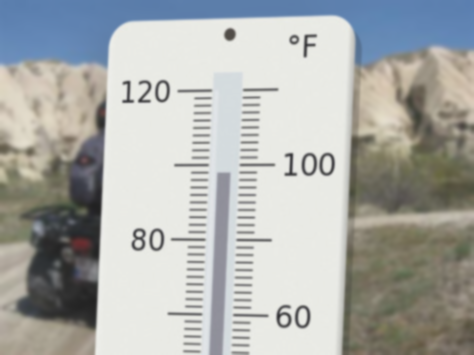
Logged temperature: 98 °F
